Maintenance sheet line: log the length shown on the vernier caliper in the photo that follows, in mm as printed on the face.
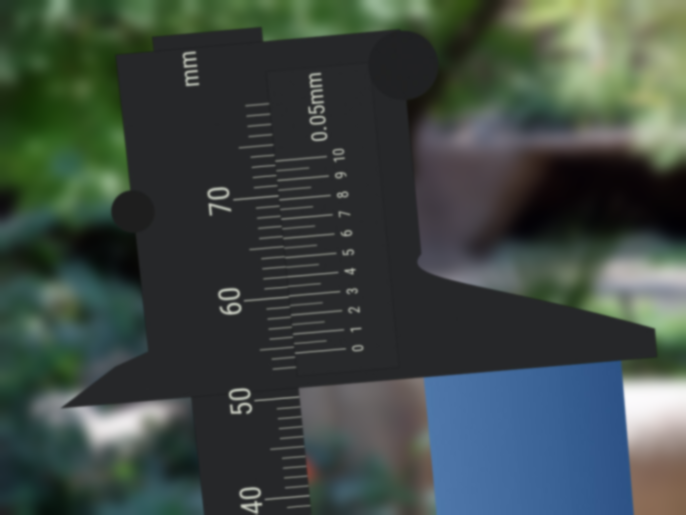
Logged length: 54.4 mm
